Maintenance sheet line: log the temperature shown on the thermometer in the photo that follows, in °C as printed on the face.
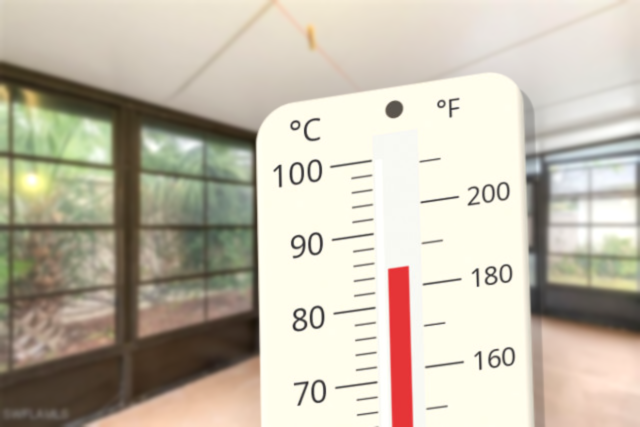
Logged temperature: 85 °C
